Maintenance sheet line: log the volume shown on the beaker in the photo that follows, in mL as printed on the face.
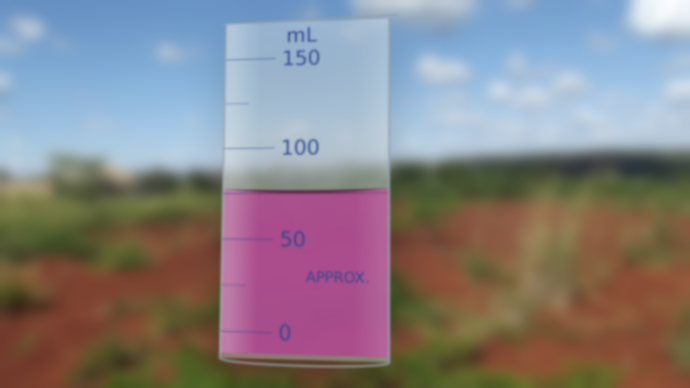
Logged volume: 75 mL
